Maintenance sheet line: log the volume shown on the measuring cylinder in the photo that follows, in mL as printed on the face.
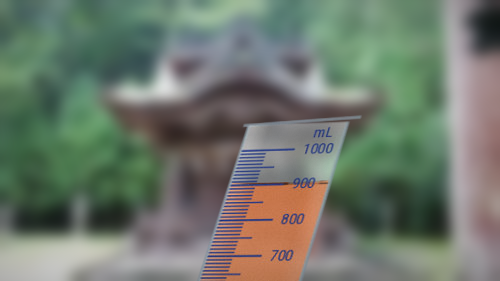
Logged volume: 900 mL
